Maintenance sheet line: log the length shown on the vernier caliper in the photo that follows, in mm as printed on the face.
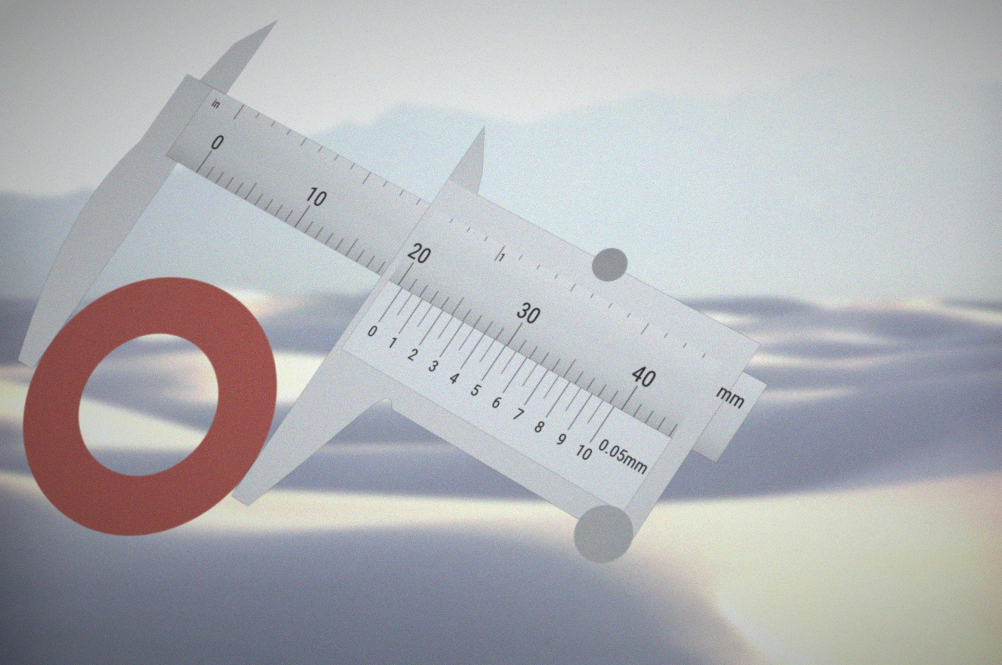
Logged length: 20.4 mm
